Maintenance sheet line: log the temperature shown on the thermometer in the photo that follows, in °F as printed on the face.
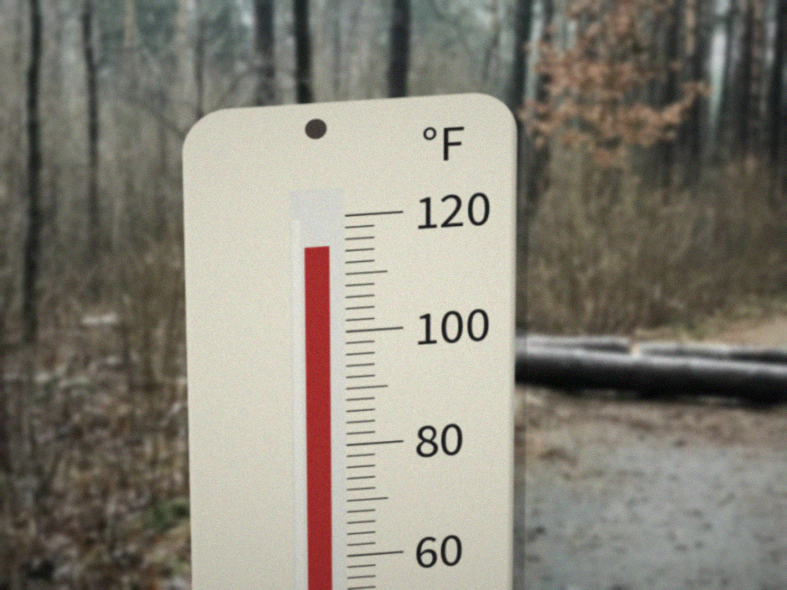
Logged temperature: 115 °F
